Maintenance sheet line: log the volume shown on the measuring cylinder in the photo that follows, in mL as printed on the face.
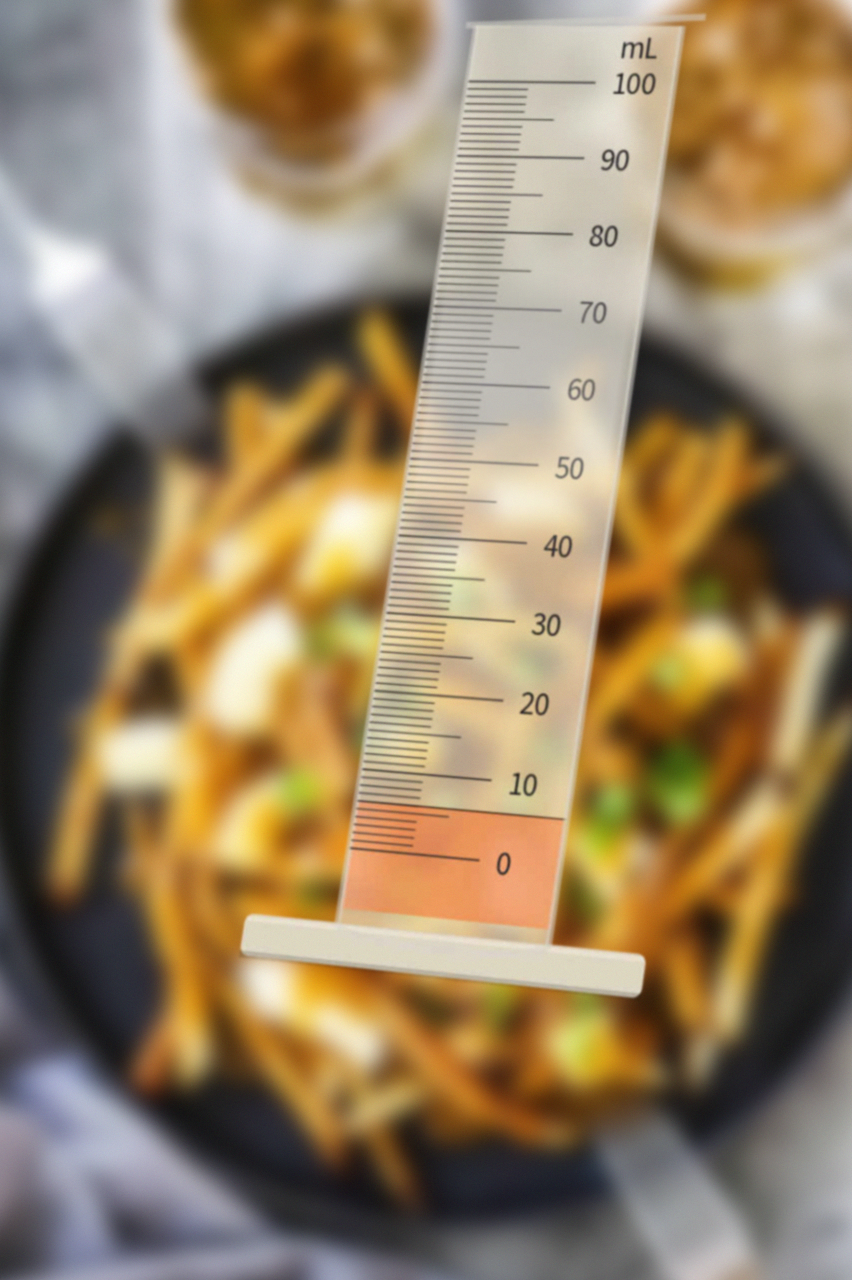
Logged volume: 6 mL
